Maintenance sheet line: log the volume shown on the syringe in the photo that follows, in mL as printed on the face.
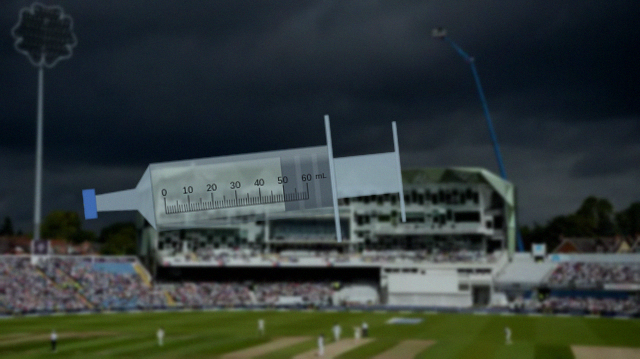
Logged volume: 50 mL
